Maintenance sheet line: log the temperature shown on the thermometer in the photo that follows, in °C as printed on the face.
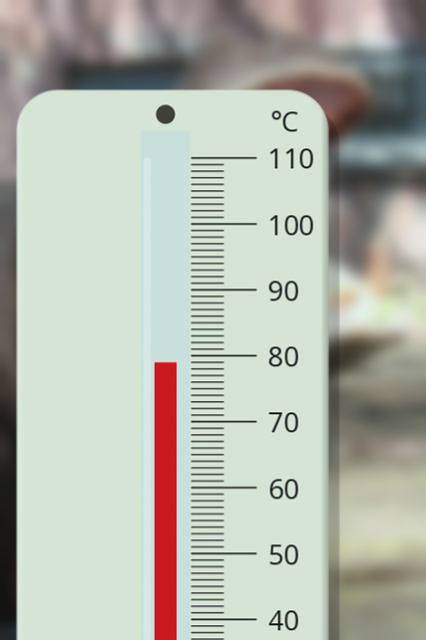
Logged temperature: 79 °C
